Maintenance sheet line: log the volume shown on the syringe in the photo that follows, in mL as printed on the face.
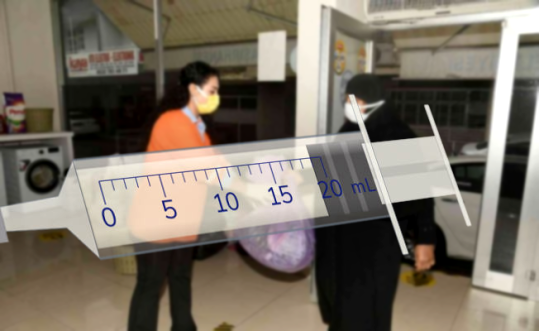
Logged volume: 19 mL
